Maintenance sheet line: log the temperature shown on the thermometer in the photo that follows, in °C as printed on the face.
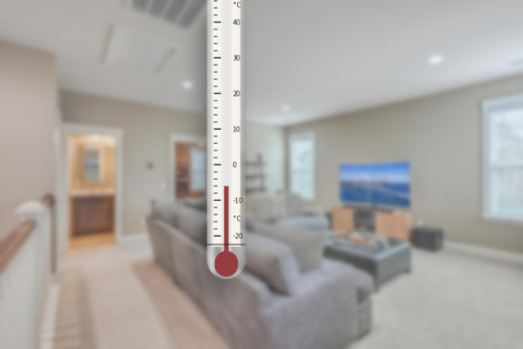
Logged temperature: -6 °C
